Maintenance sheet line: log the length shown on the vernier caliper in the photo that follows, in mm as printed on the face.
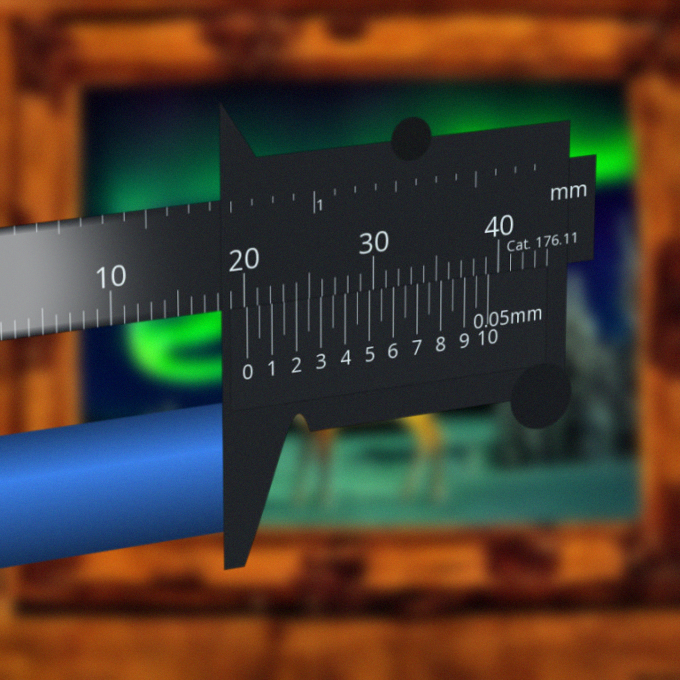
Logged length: 20.2 mm
